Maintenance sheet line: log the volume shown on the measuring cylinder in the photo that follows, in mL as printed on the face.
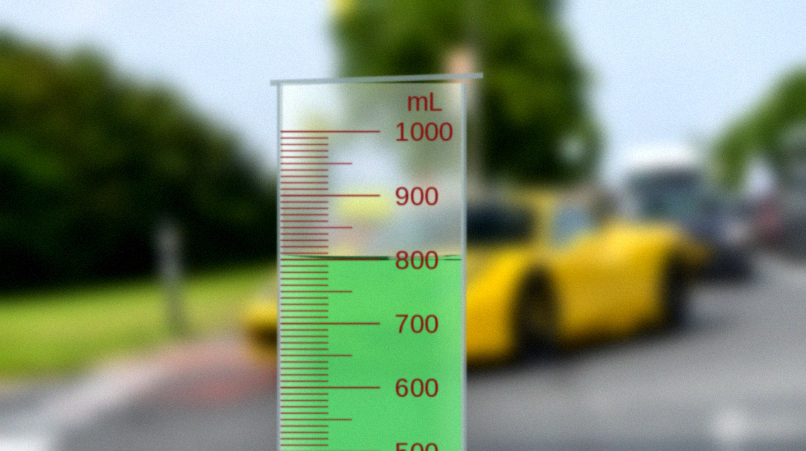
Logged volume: 800 mL
